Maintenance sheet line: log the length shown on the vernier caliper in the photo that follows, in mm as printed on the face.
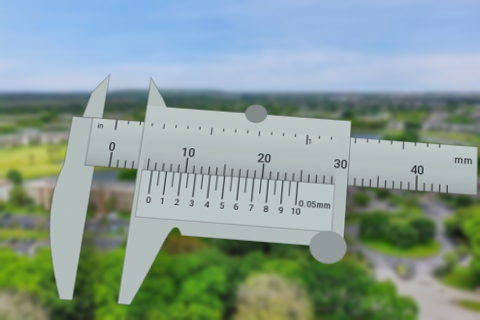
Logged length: 5.6 mm
